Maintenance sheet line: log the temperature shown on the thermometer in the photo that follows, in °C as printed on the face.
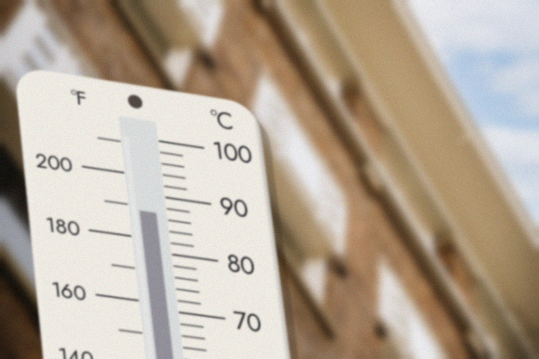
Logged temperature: 87 °C
